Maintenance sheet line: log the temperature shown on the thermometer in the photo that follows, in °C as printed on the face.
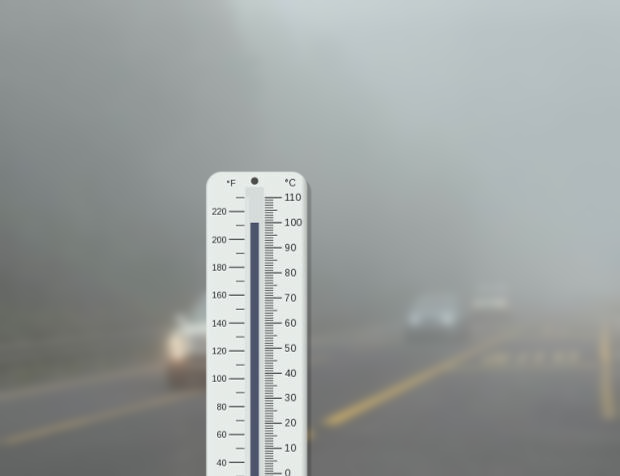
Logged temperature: 100 °C
